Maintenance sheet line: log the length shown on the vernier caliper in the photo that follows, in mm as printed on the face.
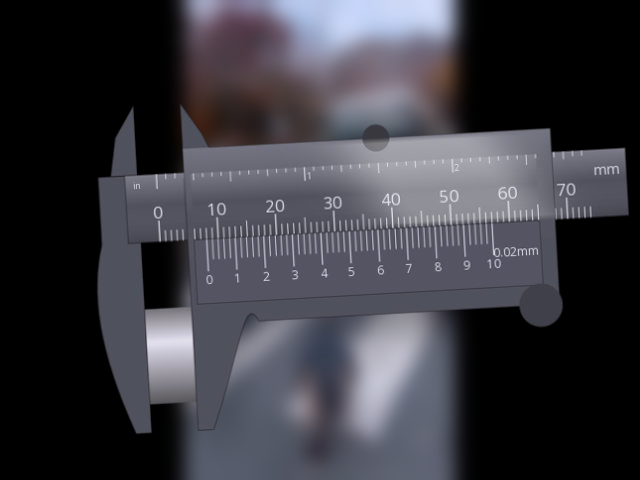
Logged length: 8.0 mm
